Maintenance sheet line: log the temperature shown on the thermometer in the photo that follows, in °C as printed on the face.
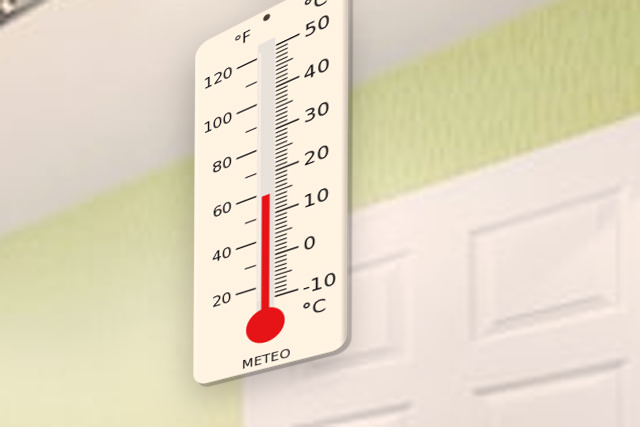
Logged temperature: 15 °C
